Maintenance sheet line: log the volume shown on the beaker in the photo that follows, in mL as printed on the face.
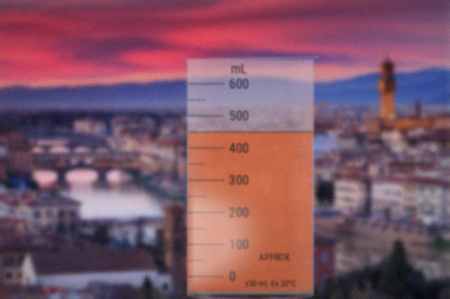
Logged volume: 450 mL
